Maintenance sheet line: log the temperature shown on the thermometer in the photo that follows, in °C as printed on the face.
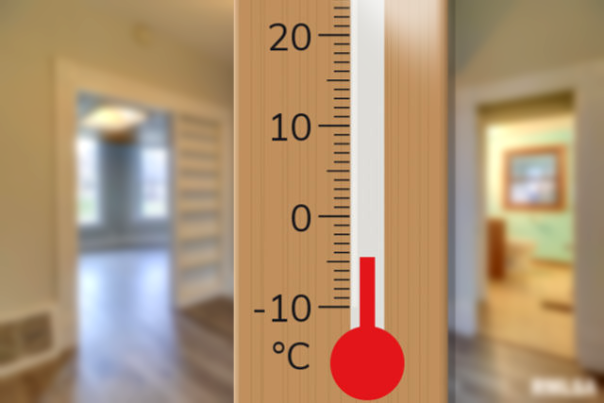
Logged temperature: -4.5 °C
